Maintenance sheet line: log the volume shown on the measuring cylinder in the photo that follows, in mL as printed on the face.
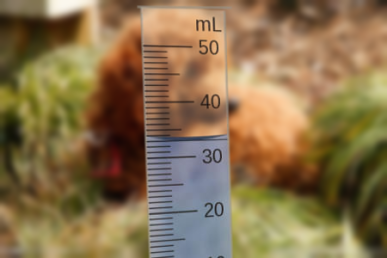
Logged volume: 33 mL
